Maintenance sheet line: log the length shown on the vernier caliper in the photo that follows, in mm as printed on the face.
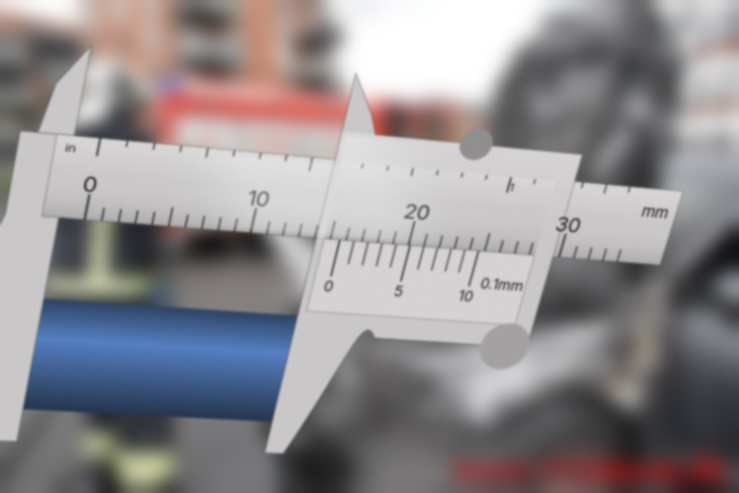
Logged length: 15.6 mm
